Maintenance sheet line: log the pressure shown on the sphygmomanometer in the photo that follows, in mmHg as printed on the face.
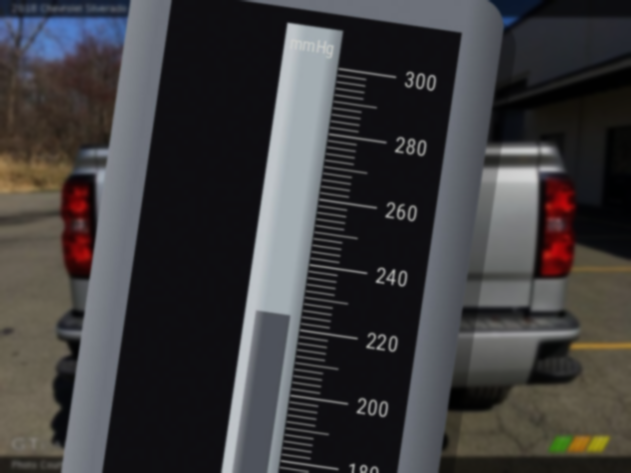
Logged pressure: 224 mmHg
